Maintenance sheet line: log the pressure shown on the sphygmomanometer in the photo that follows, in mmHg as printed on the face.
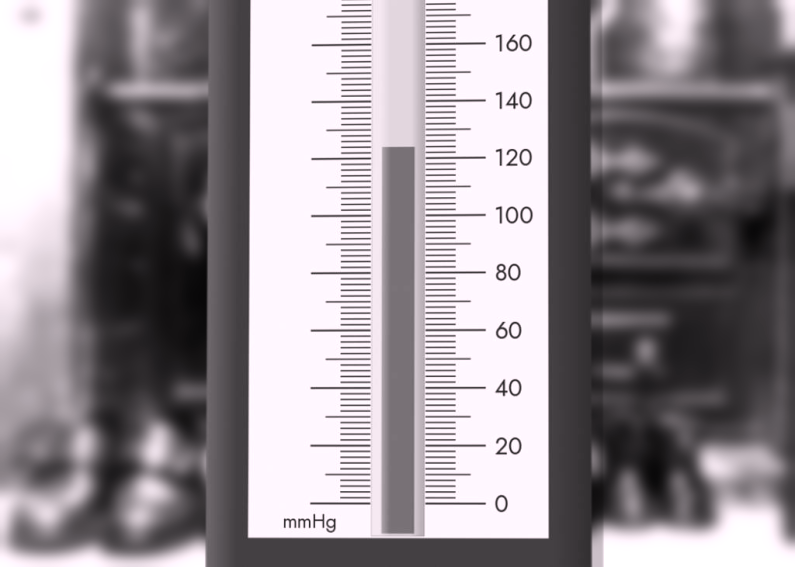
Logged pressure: 124 mmHg
